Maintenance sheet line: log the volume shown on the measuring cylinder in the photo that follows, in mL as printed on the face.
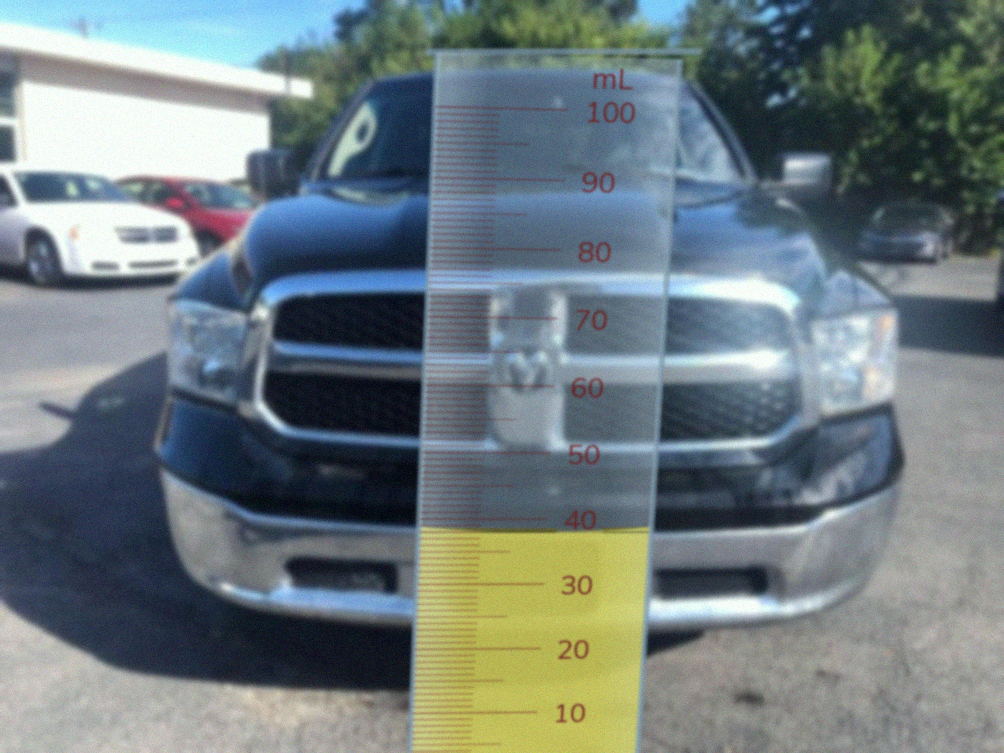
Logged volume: 38 mL
